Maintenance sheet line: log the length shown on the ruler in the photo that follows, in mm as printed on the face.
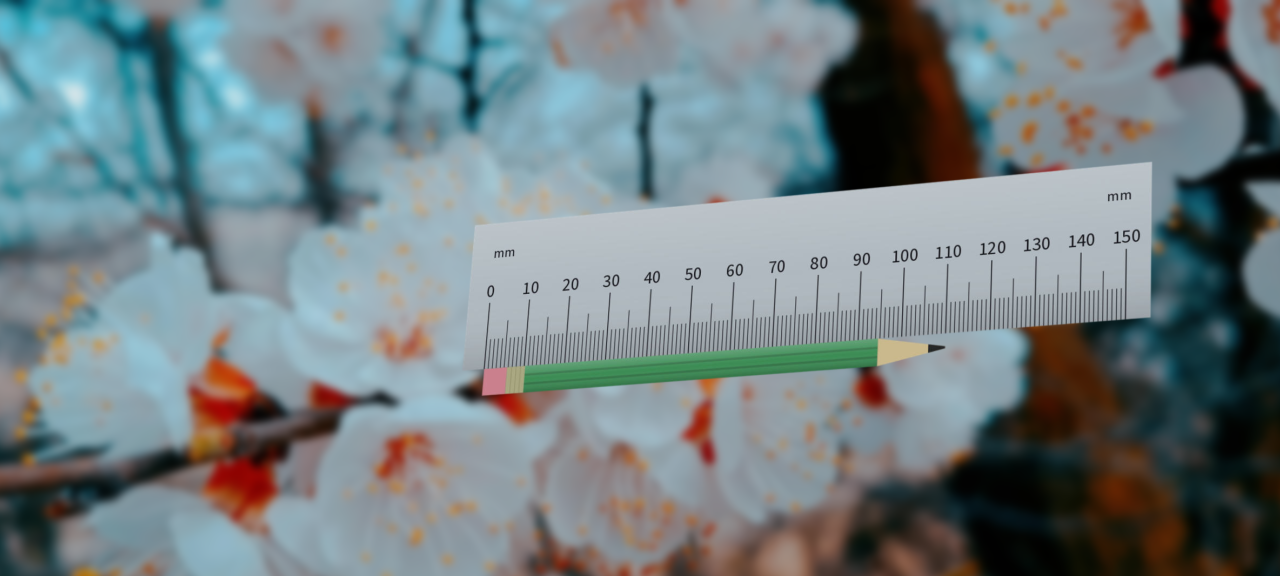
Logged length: 110 mm
